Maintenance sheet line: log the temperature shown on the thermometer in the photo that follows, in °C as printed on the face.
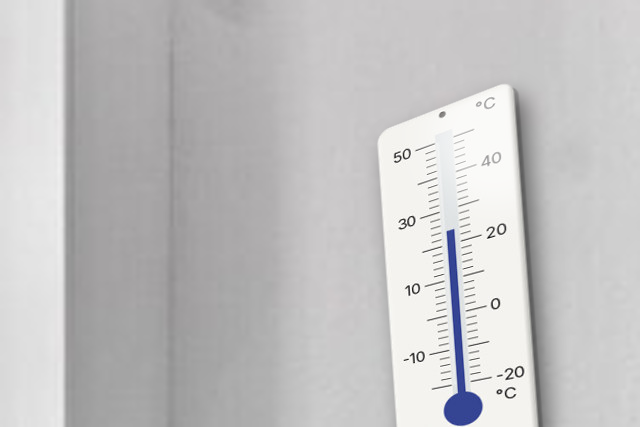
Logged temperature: 24 °C
